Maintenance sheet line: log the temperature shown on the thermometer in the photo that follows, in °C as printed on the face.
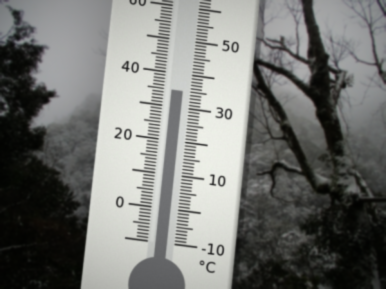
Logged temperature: 35 °C
